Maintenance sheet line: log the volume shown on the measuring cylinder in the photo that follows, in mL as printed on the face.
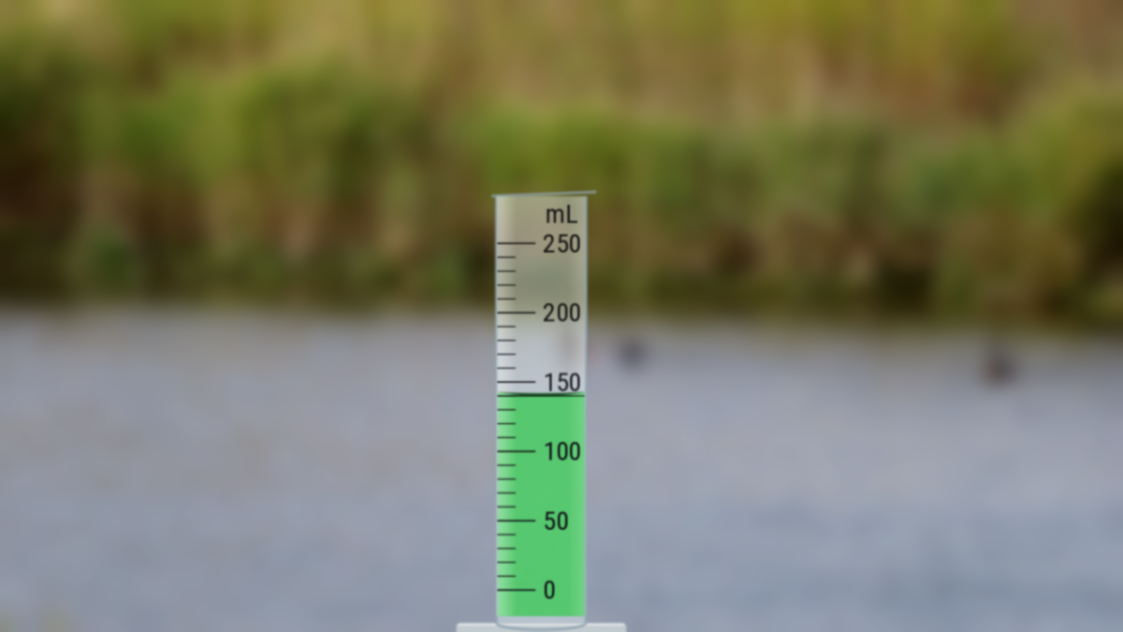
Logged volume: 140 mL
